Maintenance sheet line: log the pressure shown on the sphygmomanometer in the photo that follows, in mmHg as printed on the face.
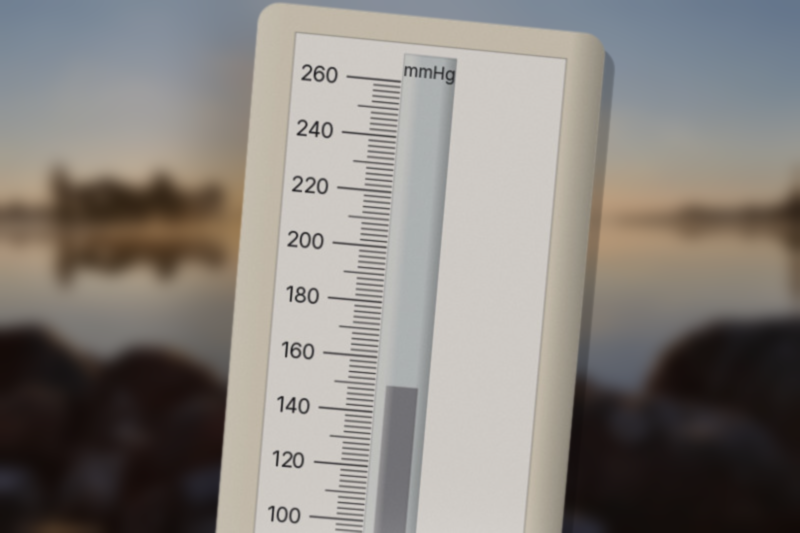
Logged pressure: 150 mmHg
